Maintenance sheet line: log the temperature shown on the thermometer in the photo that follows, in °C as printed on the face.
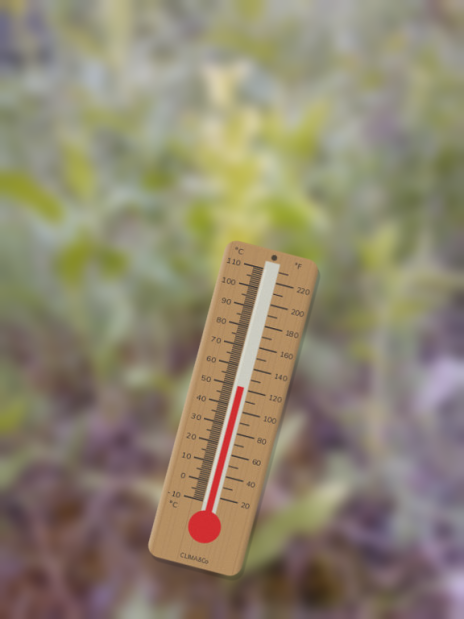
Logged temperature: 50 °C
